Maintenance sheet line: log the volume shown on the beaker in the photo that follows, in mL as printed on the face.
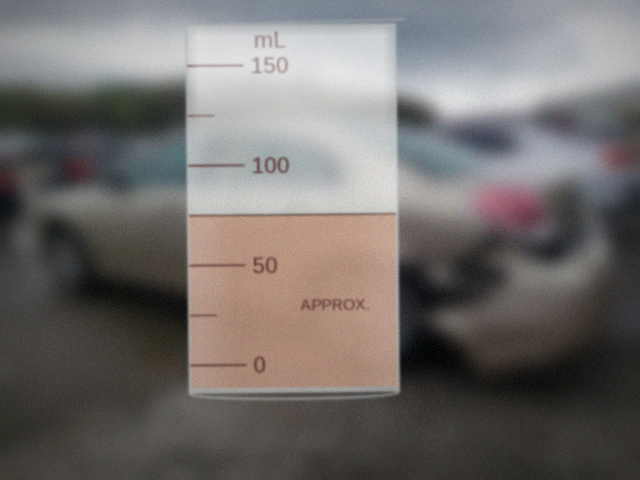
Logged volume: 75 mL
